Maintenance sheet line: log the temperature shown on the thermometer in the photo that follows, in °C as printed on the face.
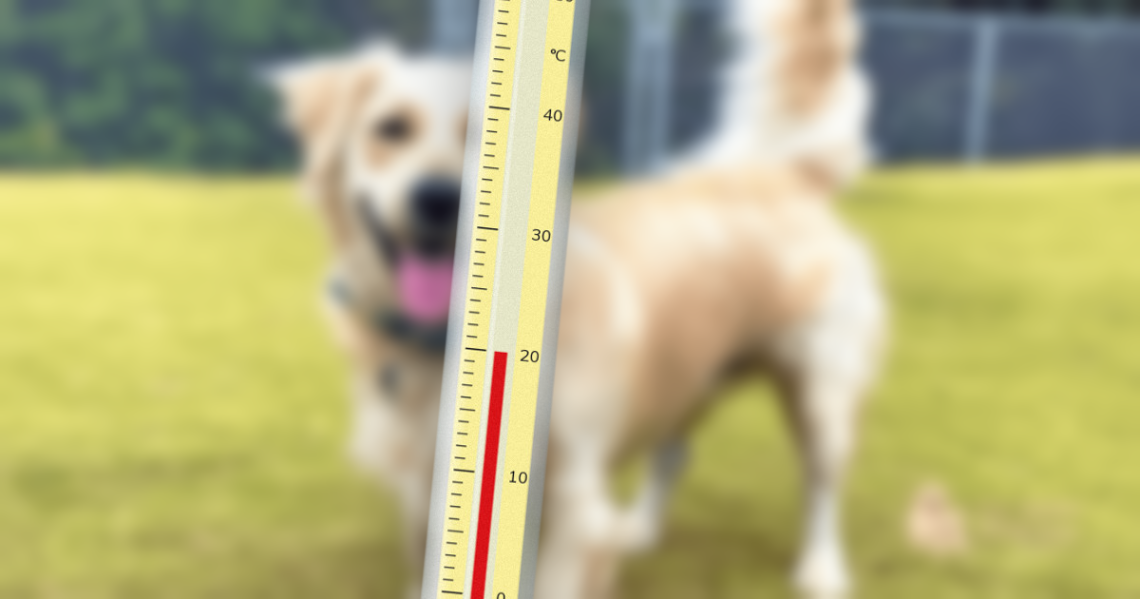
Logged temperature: 20 °C
